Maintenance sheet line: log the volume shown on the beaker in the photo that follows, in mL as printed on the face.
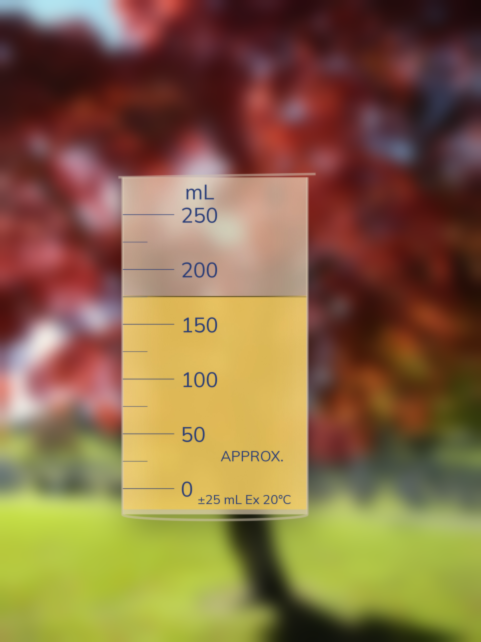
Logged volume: 175 mL
